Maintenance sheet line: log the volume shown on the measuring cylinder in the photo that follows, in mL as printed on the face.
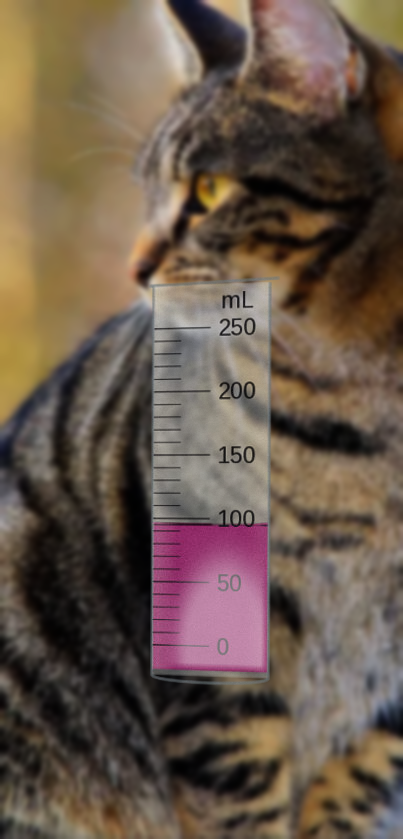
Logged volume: 95 mL
